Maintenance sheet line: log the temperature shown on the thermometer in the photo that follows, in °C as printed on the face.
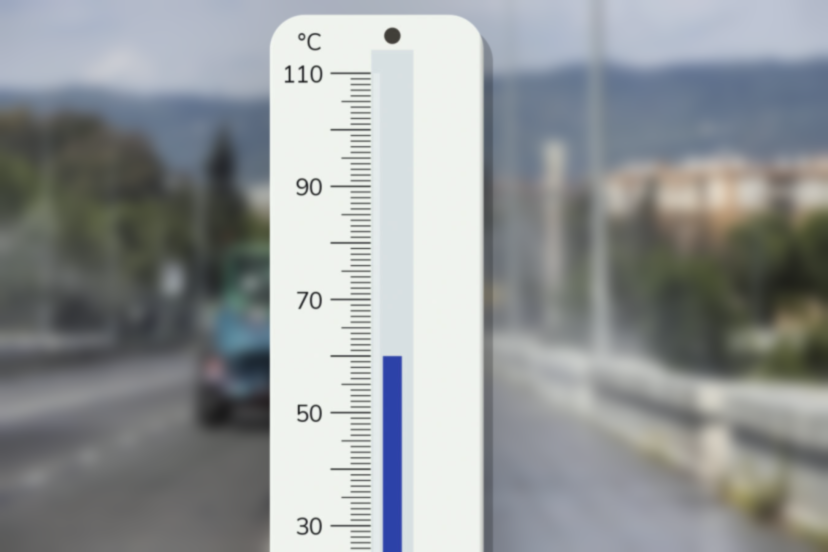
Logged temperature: 60 °C
